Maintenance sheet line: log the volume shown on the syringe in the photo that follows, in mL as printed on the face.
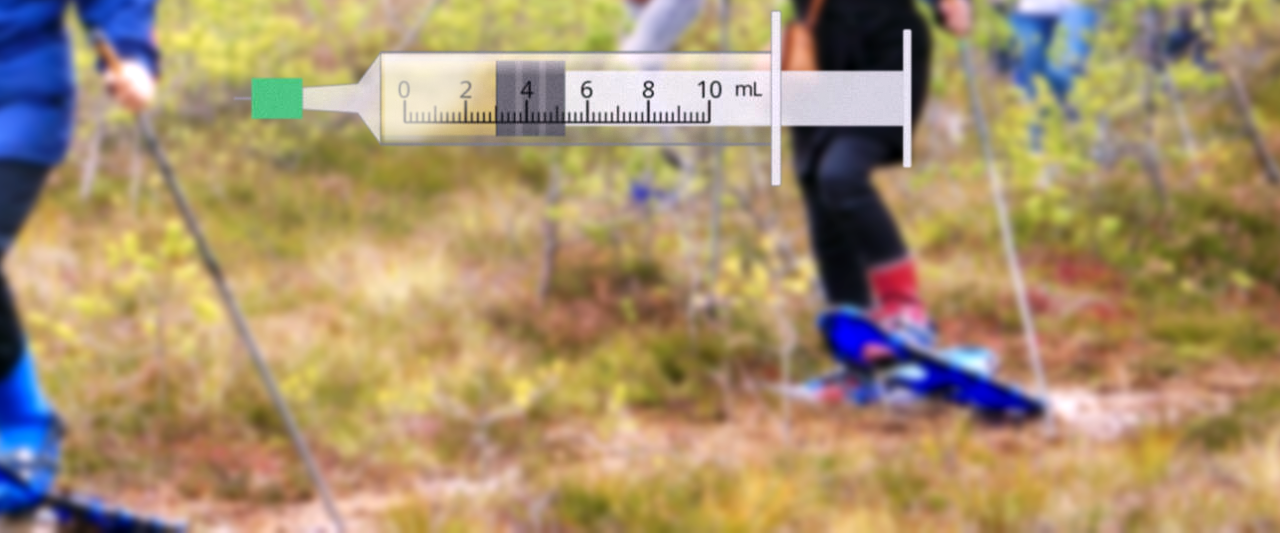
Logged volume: 3 mL
